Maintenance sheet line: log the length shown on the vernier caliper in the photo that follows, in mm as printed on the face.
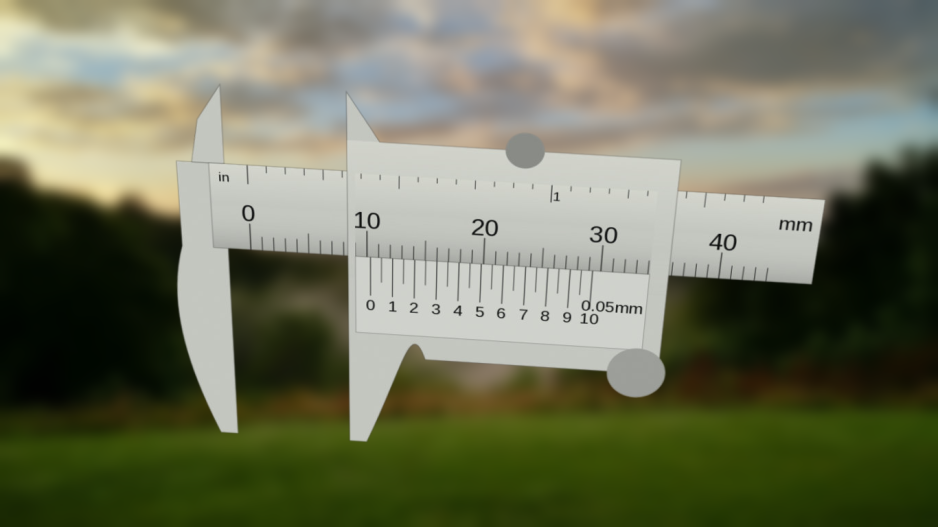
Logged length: 10.3 mm
